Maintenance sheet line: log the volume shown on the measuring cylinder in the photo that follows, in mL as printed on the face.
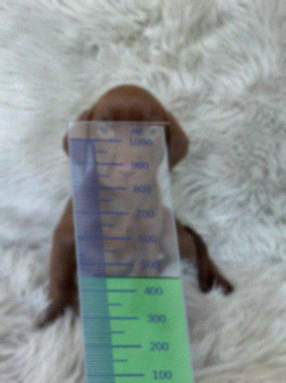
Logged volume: 450 mL
